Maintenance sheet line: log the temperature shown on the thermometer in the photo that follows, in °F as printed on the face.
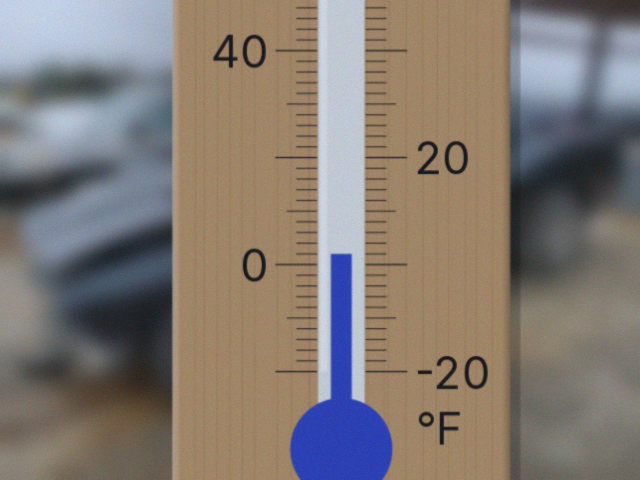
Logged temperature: 2 °F
